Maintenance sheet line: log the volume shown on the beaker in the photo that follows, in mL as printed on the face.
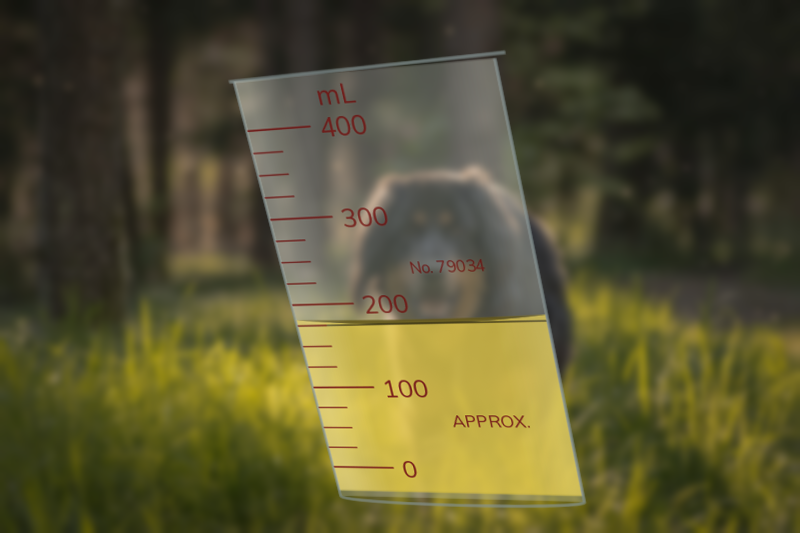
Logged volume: 175 mL
